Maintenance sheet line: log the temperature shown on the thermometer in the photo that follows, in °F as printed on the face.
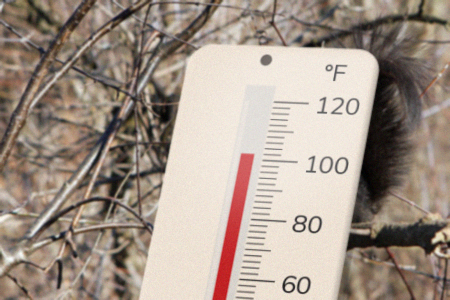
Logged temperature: 102 °F
